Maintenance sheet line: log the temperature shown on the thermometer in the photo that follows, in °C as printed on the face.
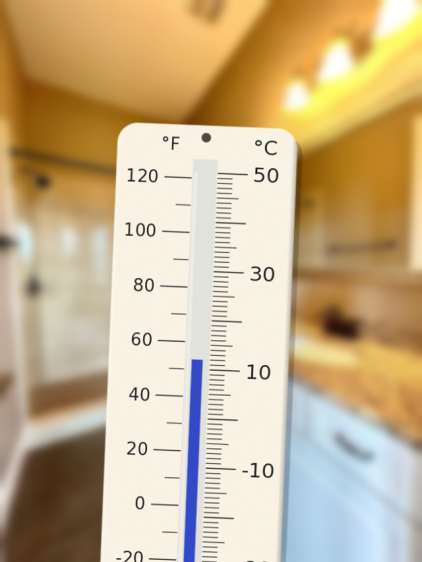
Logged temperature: 12 °C
